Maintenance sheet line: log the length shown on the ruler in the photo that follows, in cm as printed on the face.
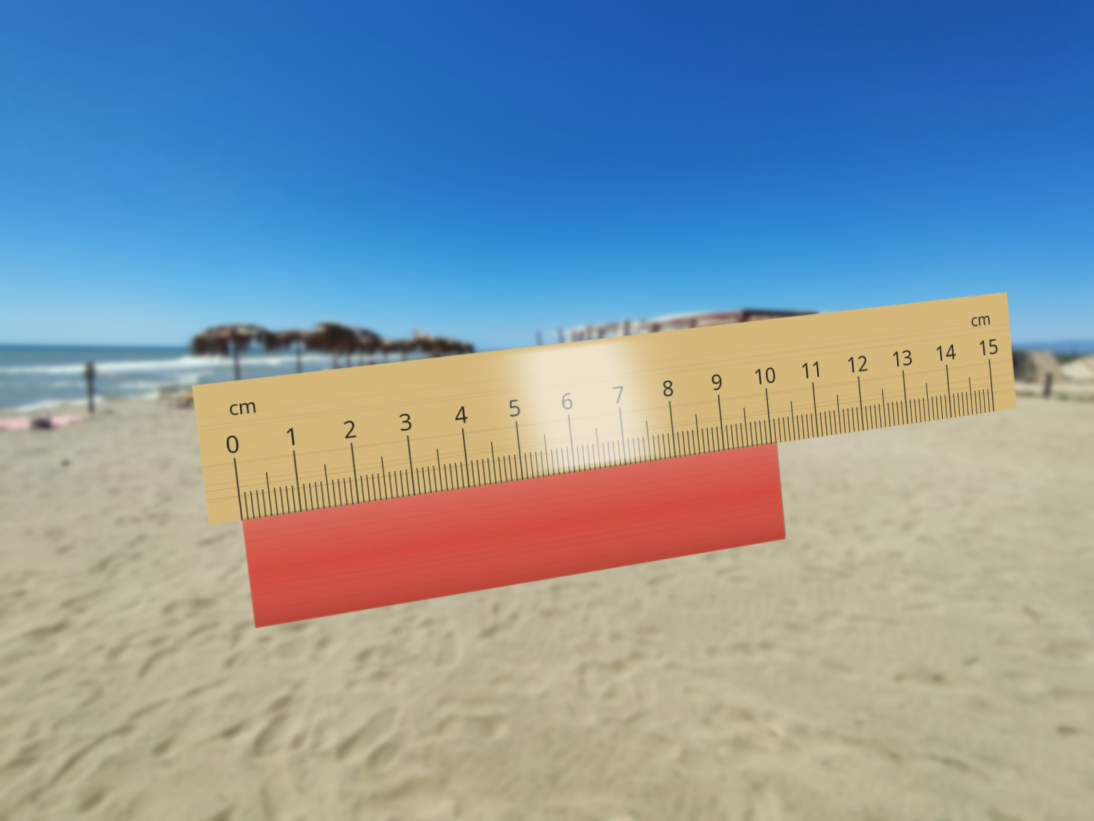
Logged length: 10.1 cm
